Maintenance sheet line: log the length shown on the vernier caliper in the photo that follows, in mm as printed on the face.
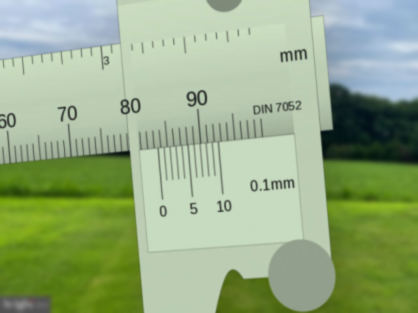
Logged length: 83.6 mm
